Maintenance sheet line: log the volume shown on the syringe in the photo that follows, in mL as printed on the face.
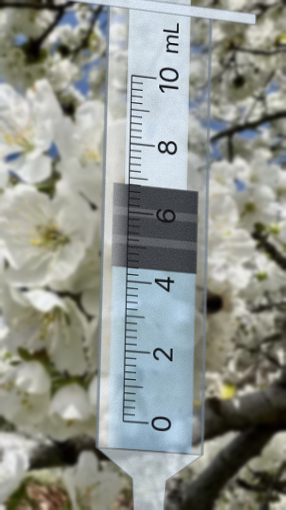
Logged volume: 4.4 mL
